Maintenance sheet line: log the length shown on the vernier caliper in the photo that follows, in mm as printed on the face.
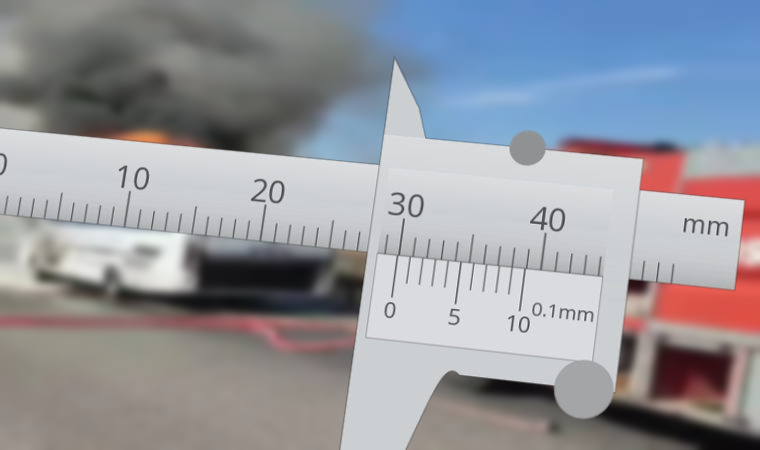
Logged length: 29.9 mm
